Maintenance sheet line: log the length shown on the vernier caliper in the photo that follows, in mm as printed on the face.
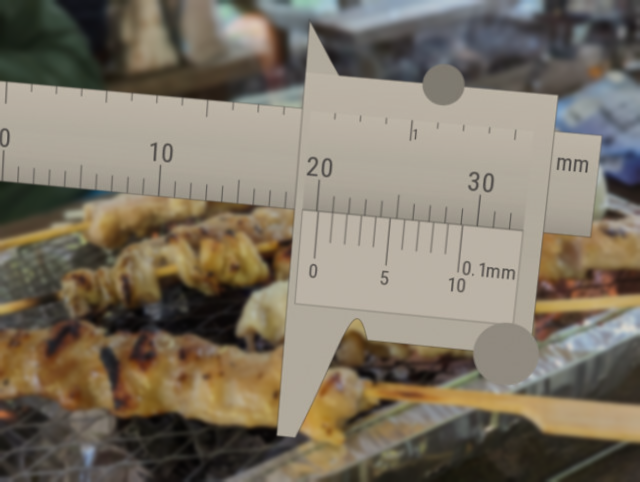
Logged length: 20.1 mm
